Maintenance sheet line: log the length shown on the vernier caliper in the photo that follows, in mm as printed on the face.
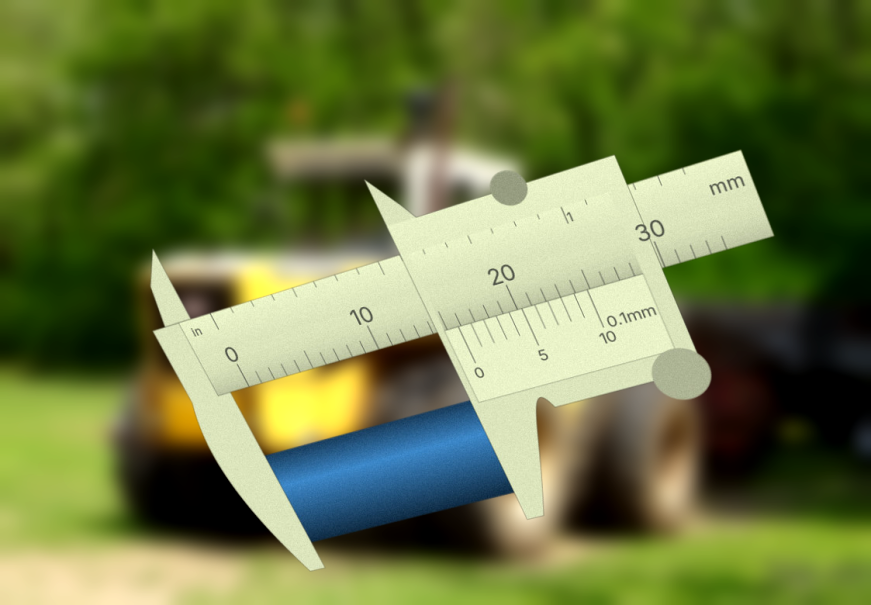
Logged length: 15.8 mm
